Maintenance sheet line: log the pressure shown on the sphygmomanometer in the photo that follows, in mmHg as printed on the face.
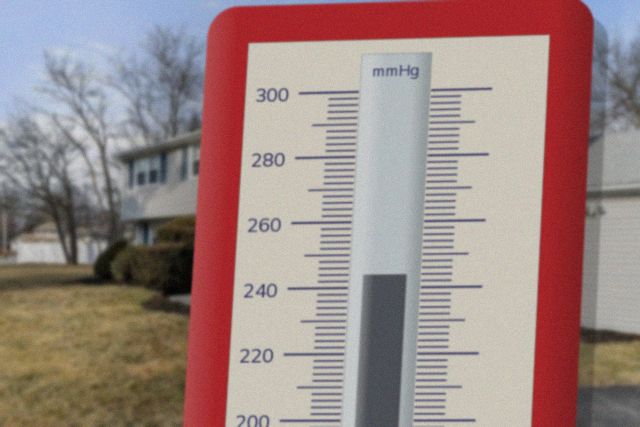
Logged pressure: 244 mmHg
